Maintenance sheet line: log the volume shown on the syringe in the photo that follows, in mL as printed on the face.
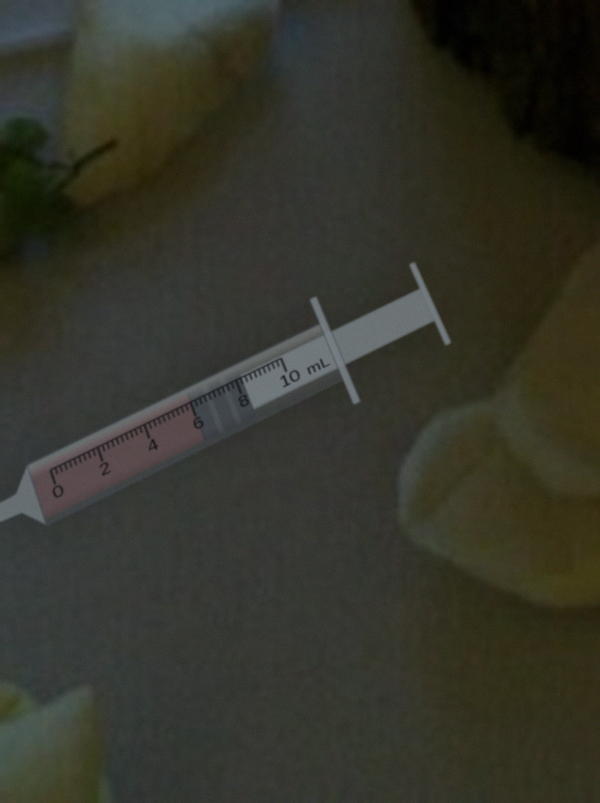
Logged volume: 6 mL
